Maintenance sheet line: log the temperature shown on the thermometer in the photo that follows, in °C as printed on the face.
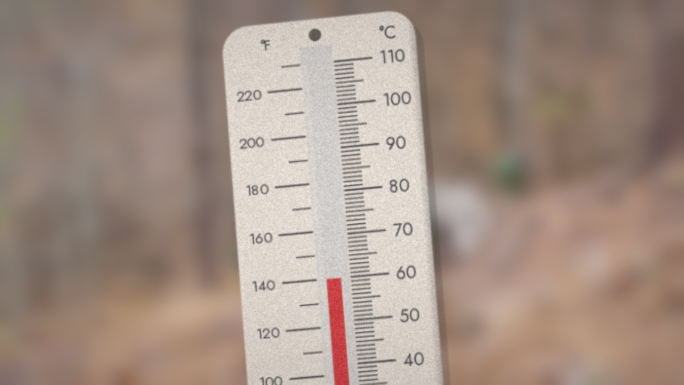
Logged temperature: 60 °C
